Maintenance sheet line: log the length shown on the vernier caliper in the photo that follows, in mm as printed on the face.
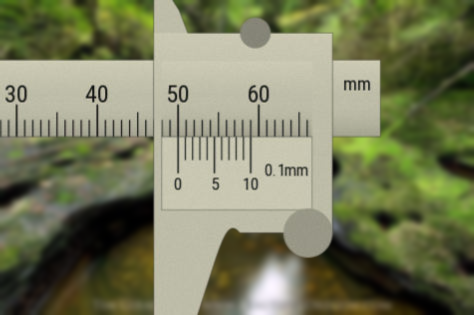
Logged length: 50.0 mm
